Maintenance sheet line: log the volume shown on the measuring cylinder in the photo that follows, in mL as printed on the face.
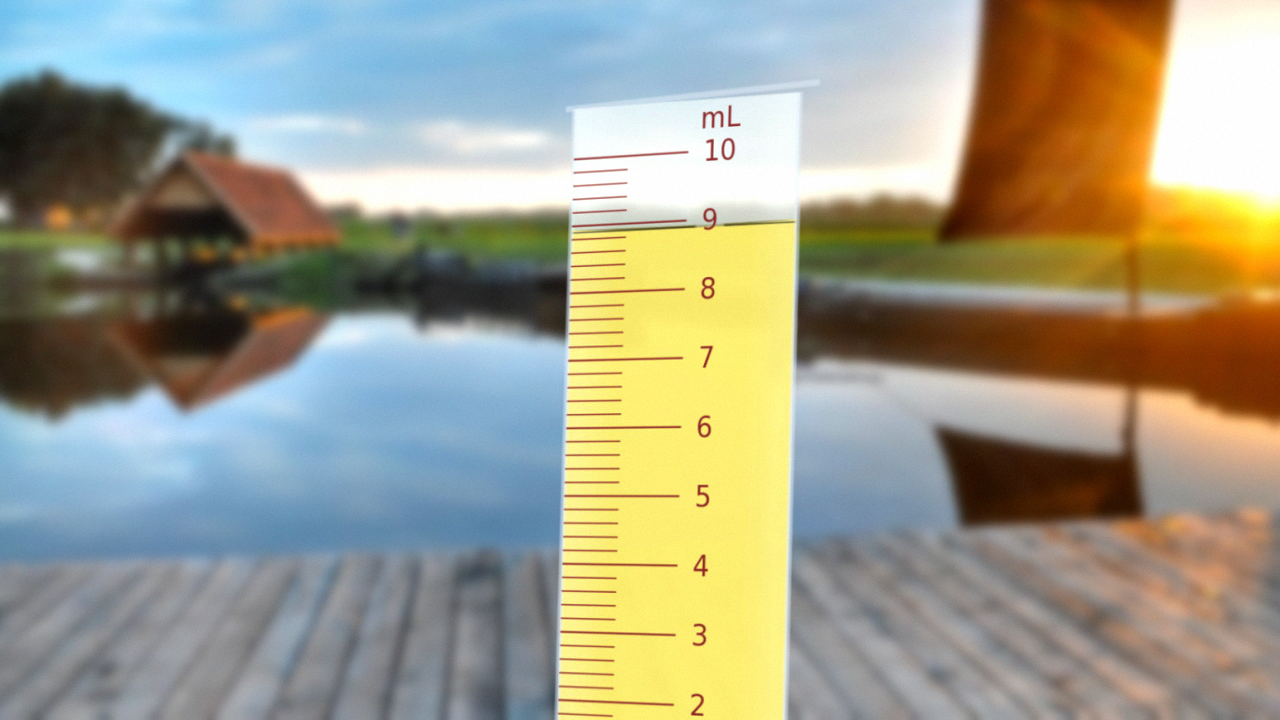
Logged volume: 8.9 mL
